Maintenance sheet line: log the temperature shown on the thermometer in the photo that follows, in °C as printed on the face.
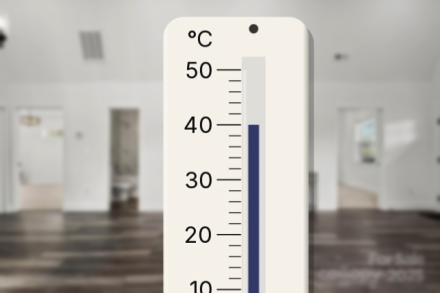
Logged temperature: 40 °C
